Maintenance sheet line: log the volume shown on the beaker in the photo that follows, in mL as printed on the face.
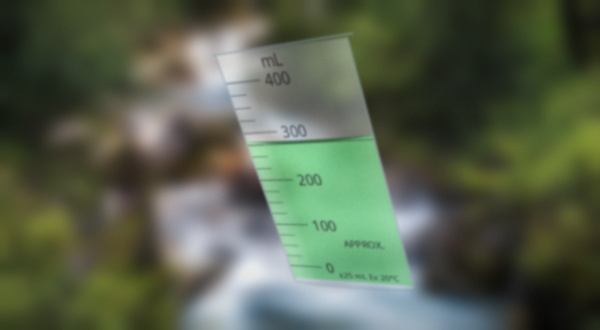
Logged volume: 275 mL
